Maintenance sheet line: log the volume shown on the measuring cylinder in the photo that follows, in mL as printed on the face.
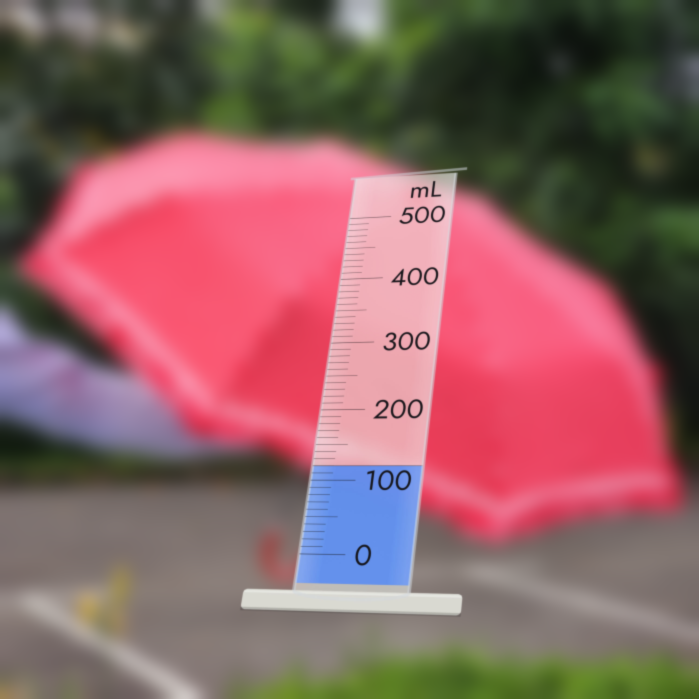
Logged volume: 120 mL
